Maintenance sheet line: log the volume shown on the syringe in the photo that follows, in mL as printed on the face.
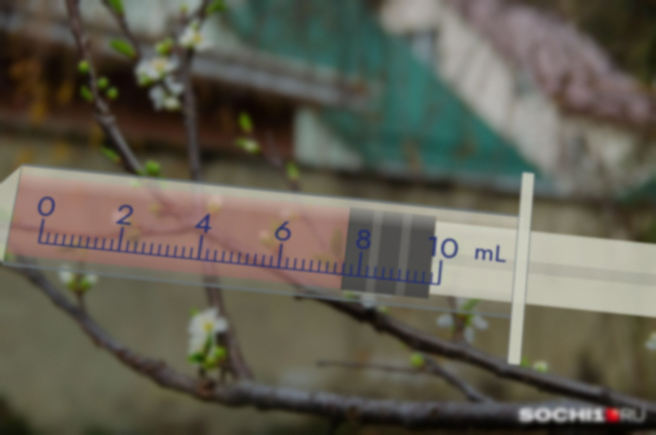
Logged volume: 7.6 mL
